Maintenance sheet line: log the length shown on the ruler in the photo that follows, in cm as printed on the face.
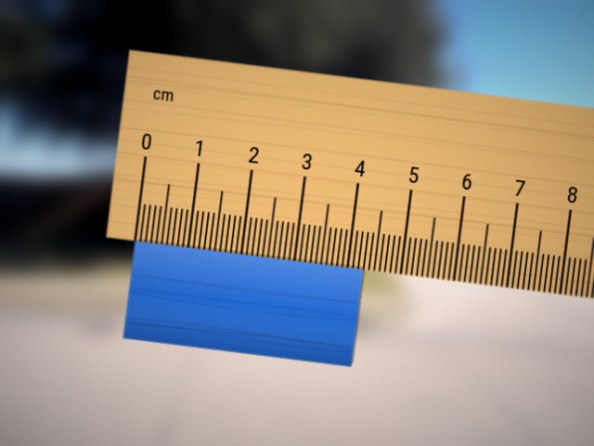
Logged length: 4.3 cm
